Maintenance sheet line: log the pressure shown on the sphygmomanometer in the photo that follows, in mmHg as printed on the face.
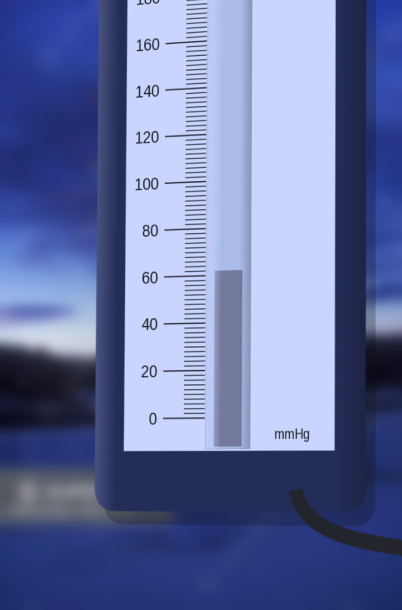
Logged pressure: 62 mmHg
